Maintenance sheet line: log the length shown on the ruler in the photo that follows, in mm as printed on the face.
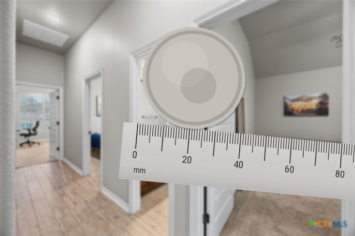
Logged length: 40 mm
